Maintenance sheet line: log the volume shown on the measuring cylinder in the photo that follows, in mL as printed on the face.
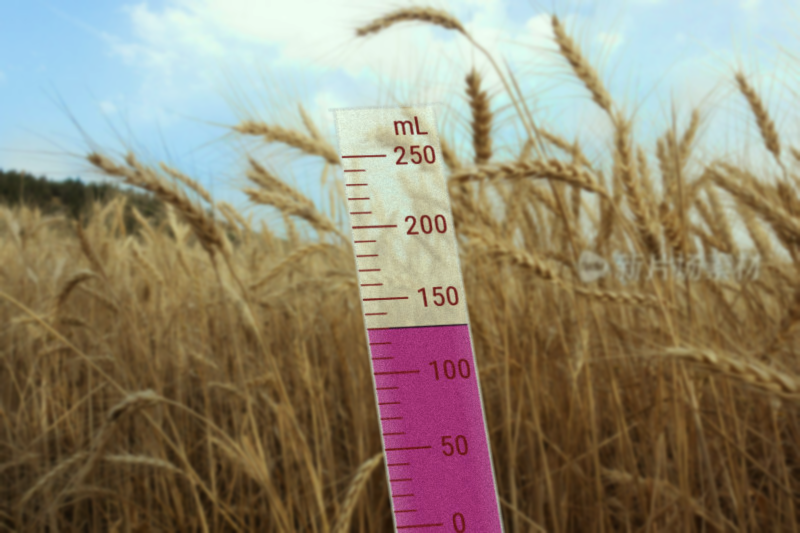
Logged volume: 130 mL
